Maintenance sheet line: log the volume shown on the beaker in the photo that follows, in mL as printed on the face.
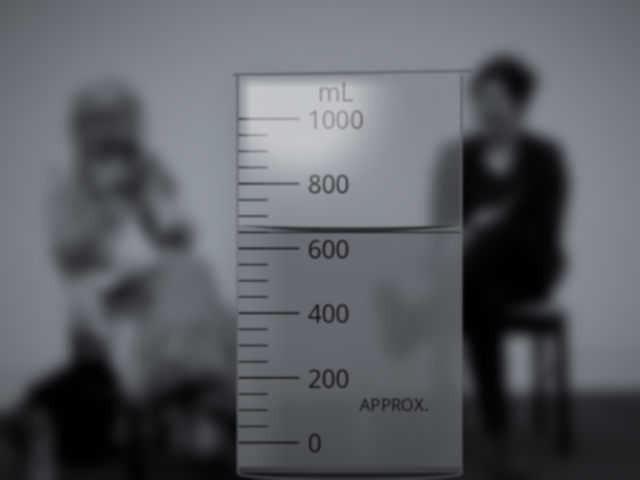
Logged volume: 650 mL
